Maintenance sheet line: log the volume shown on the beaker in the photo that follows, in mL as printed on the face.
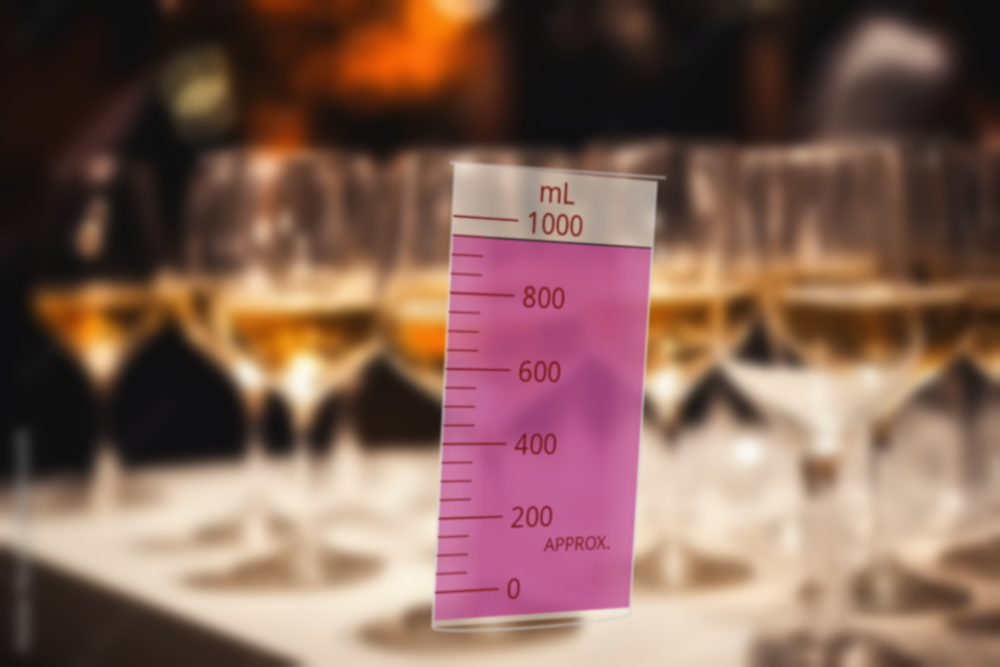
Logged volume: 950 mL
